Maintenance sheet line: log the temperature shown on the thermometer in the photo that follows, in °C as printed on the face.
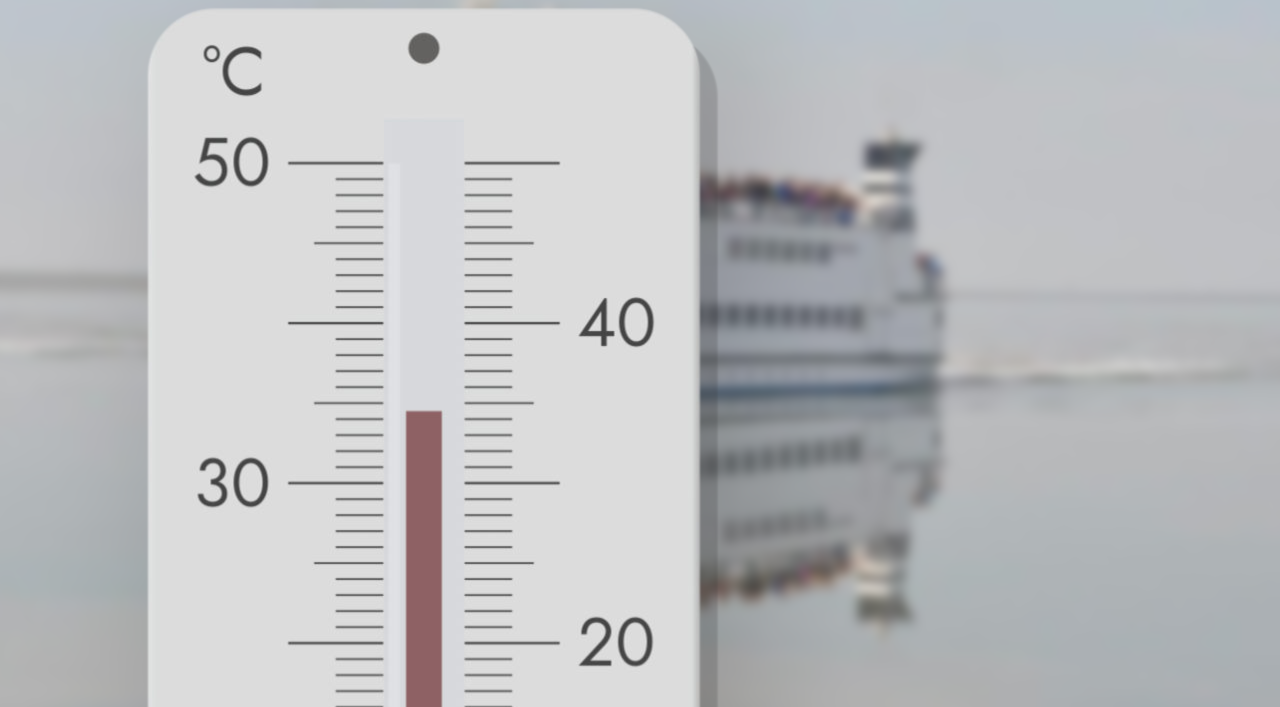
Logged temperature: 34.5 °C
